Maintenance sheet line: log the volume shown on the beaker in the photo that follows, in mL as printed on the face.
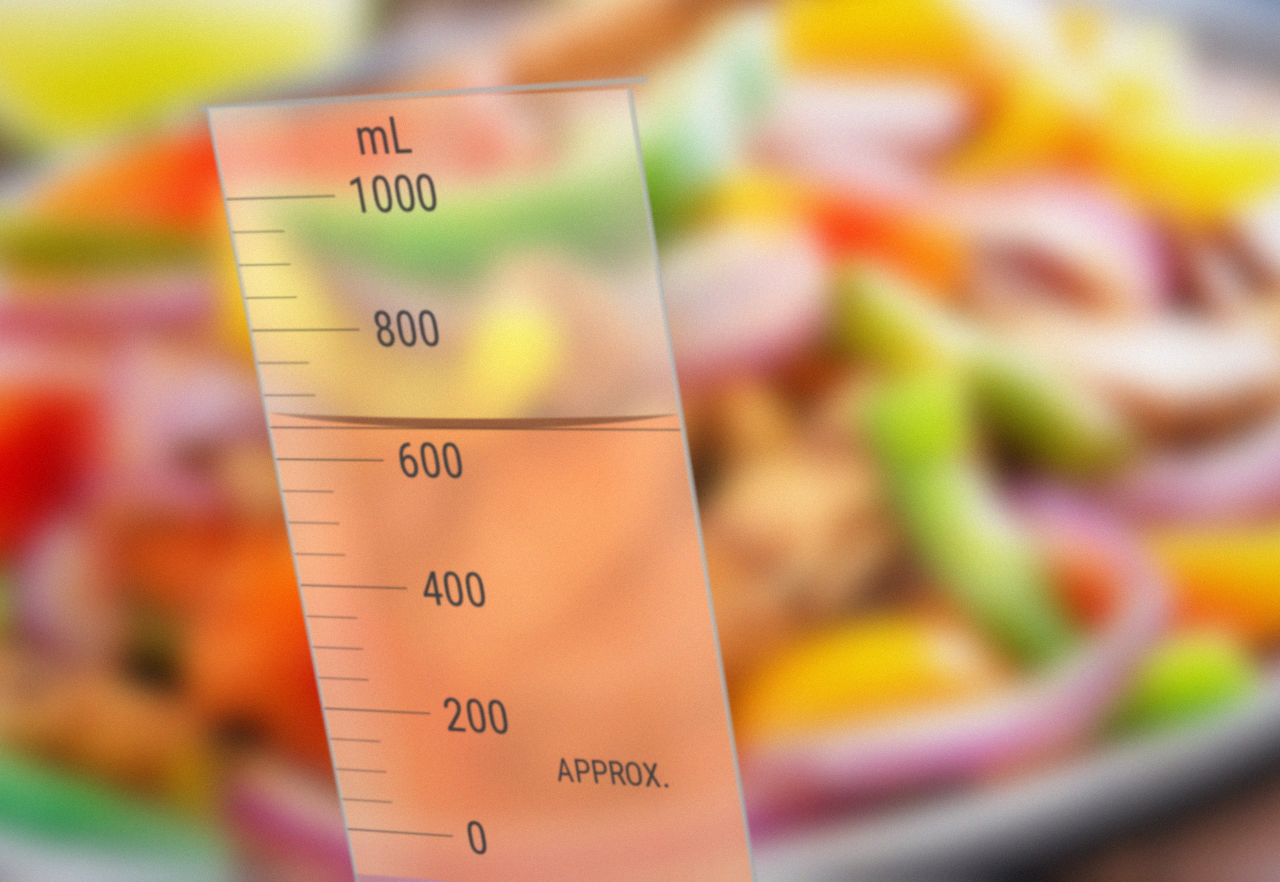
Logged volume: 650 mL
